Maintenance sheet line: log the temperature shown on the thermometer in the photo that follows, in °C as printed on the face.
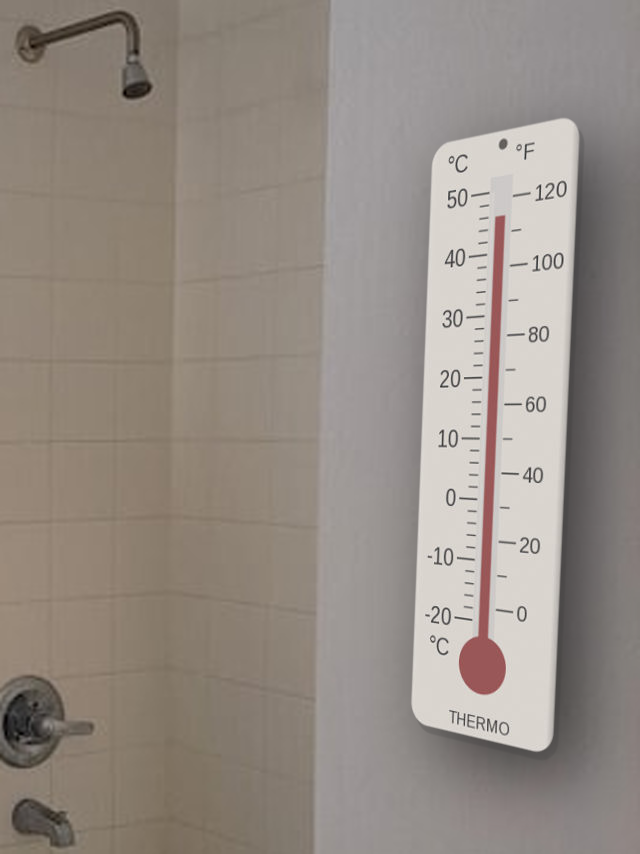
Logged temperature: 46 °C
